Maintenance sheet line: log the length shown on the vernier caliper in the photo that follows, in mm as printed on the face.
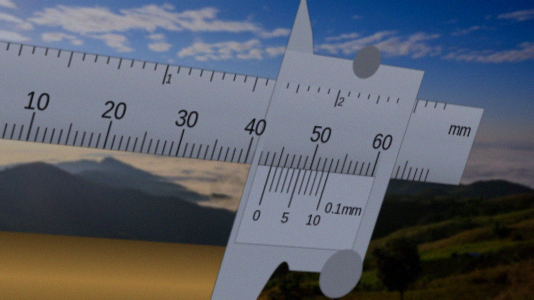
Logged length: 44.0 mm
